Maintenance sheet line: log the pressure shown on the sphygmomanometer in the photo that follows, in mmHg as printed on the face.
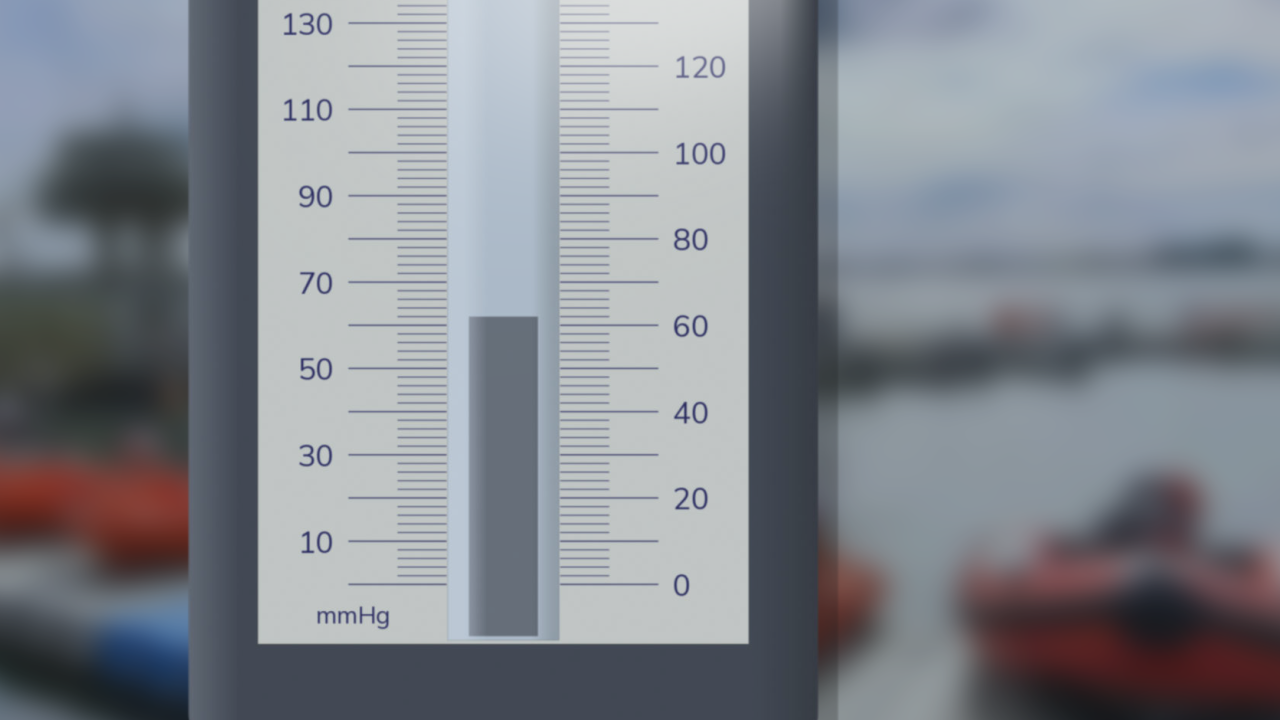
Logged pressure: 62 mmHg
